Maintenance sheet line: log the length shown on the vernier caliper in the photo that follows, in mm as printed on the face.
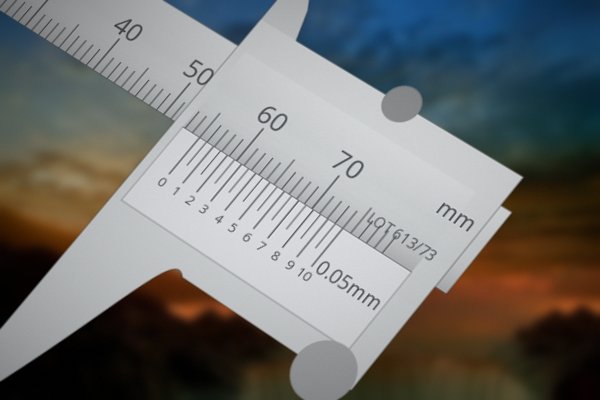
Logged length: 55.0 mm
